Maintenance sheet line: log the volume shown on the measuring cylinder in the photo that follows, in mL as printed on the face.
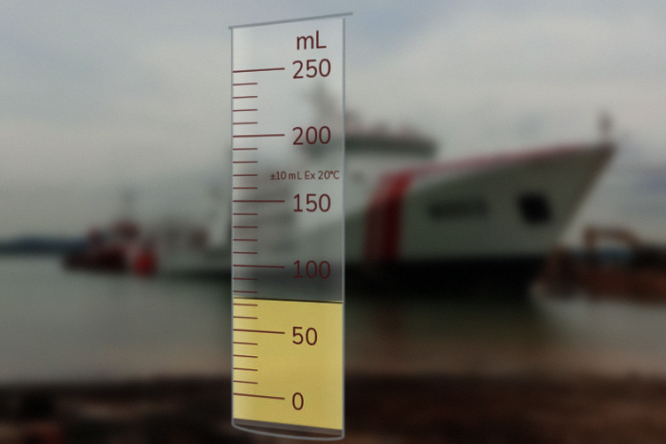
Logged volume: 75 mL
